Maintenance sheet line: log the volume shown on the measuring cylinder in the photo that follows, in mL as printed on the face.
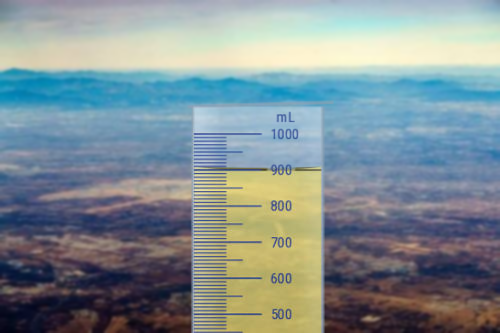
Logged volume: 900 mL
